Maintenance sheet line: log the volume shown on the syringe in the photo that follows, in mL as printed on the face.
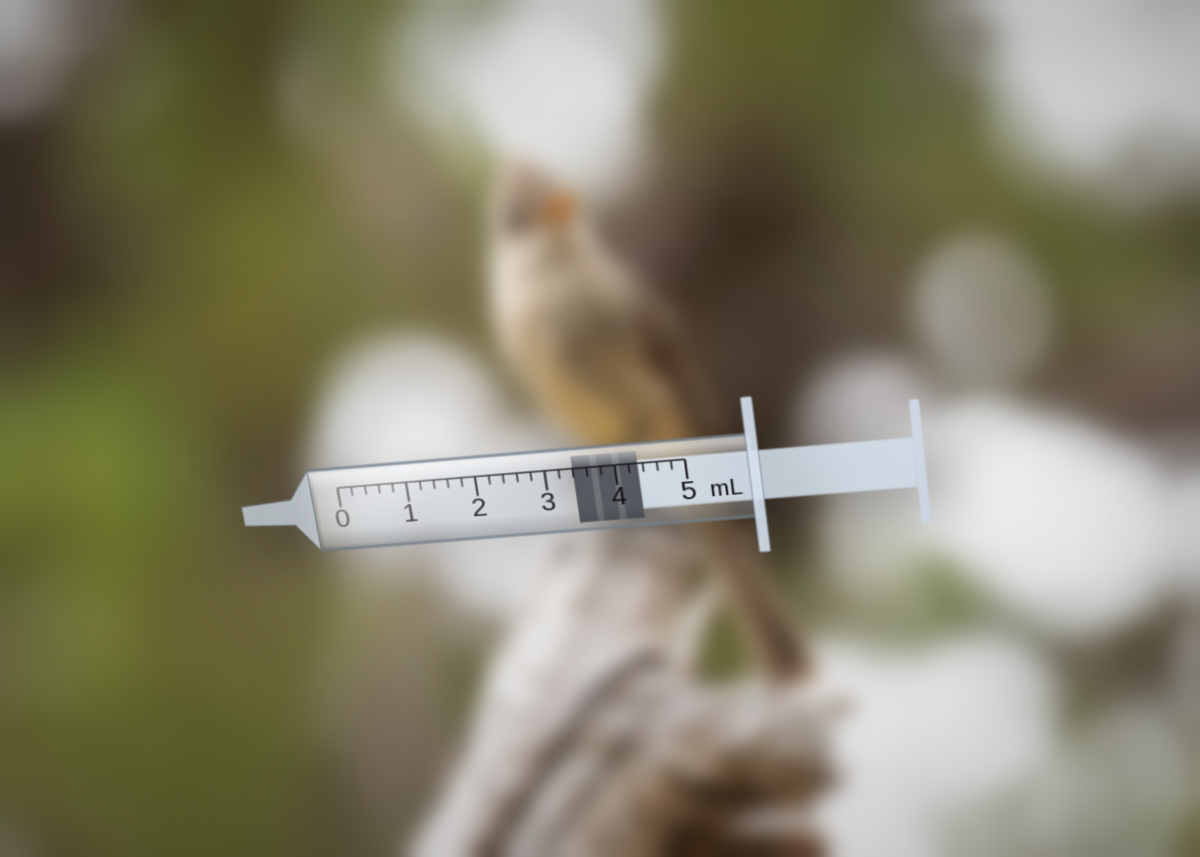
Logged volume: 3.4 mL
